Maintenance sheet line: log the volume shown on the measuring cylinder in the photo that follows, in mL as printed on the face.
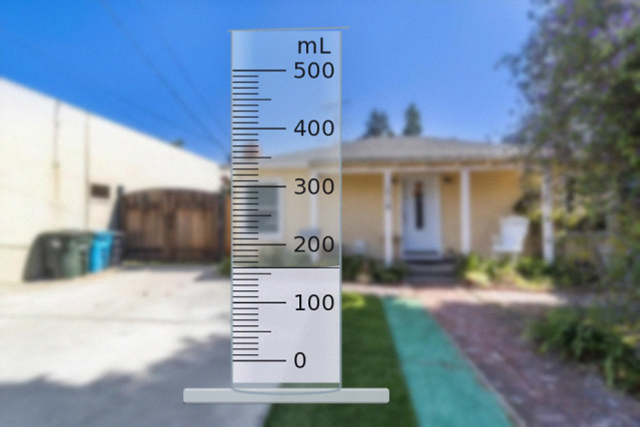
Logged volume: 160 mL
